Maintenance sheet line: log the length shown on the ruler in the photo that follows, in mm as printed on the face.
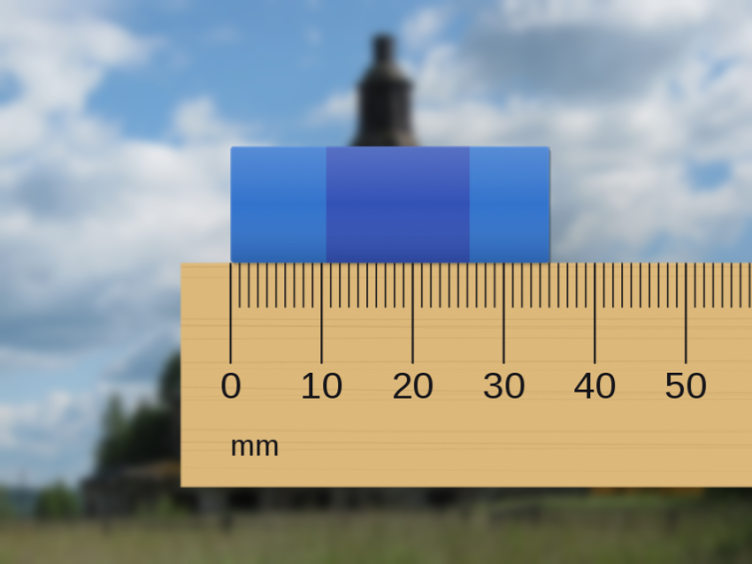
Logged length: 35 mm
